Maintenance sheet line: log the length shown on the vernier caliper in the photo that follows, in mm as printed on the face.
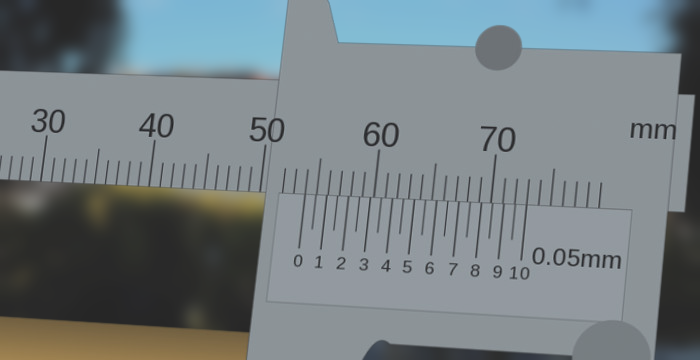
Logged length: 54.0 mm
